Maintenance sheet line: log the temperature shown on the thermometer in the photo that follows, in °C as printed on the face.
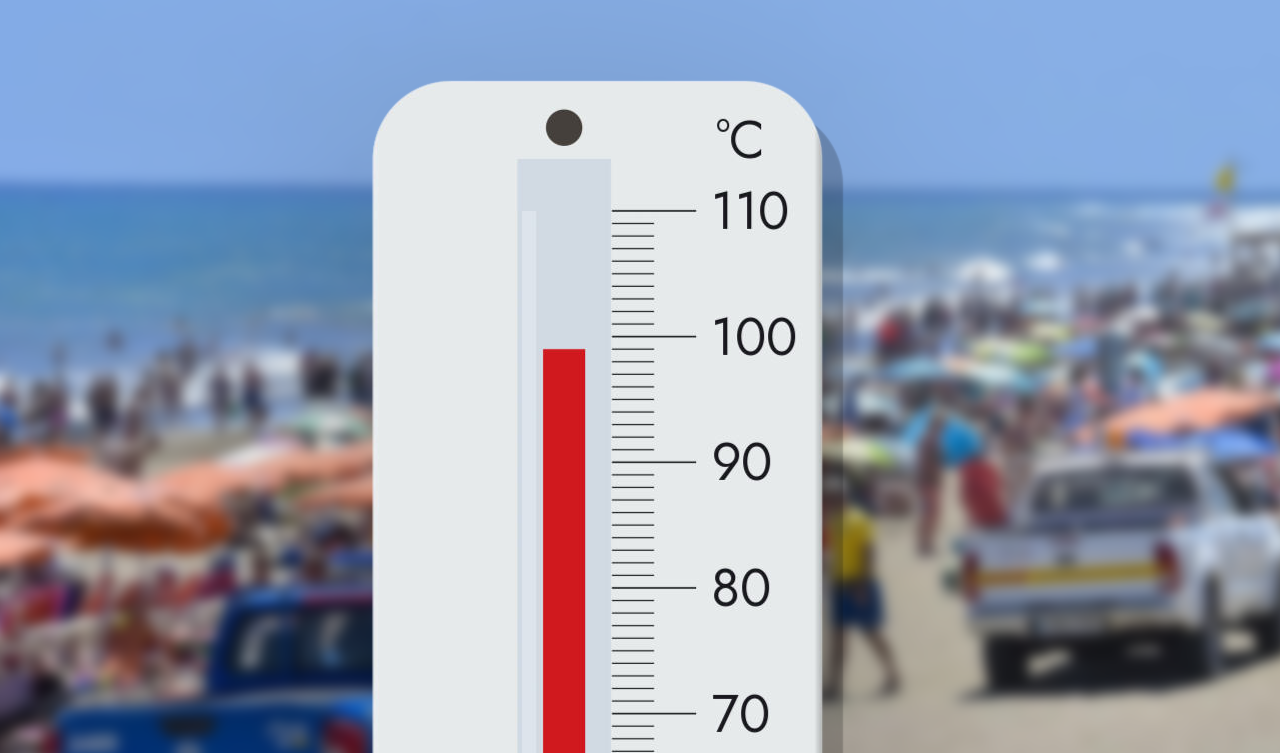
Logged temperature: 99 °C
